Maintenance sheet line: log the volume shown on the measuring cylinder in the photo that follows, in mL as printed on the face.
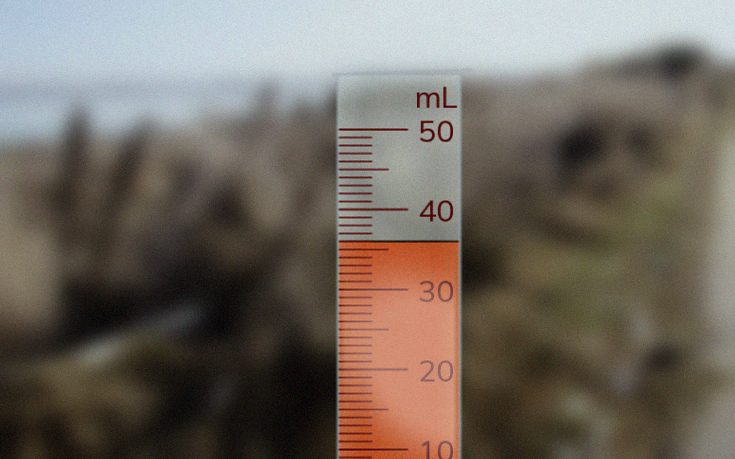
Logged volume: 36 mL
